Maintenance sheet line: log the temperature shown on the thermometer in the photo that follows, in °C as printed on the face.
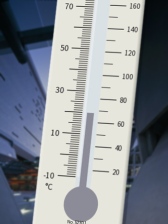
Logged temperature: 20 °C
